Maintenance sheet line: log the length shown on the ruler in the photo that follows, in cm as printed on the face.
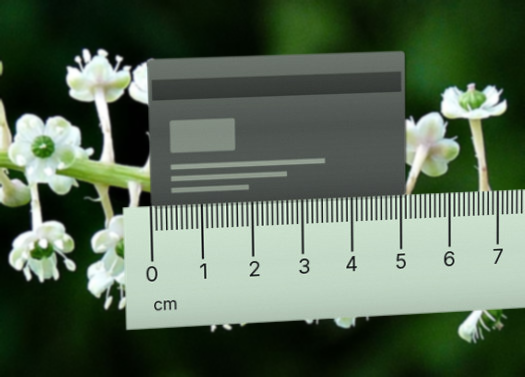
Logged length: 5.1 cm
